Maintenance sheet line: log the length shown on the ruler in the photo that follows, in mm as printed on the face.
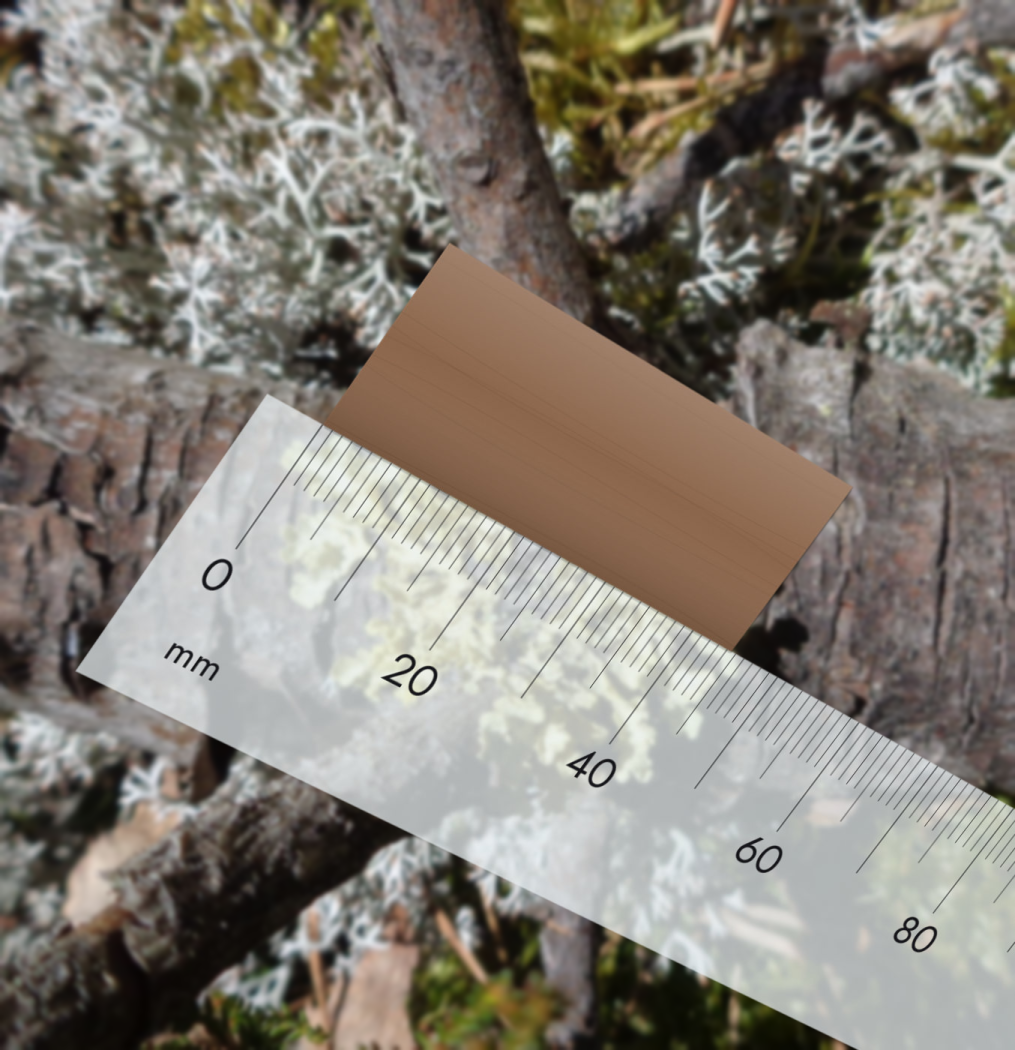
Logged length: 44.5 mm
